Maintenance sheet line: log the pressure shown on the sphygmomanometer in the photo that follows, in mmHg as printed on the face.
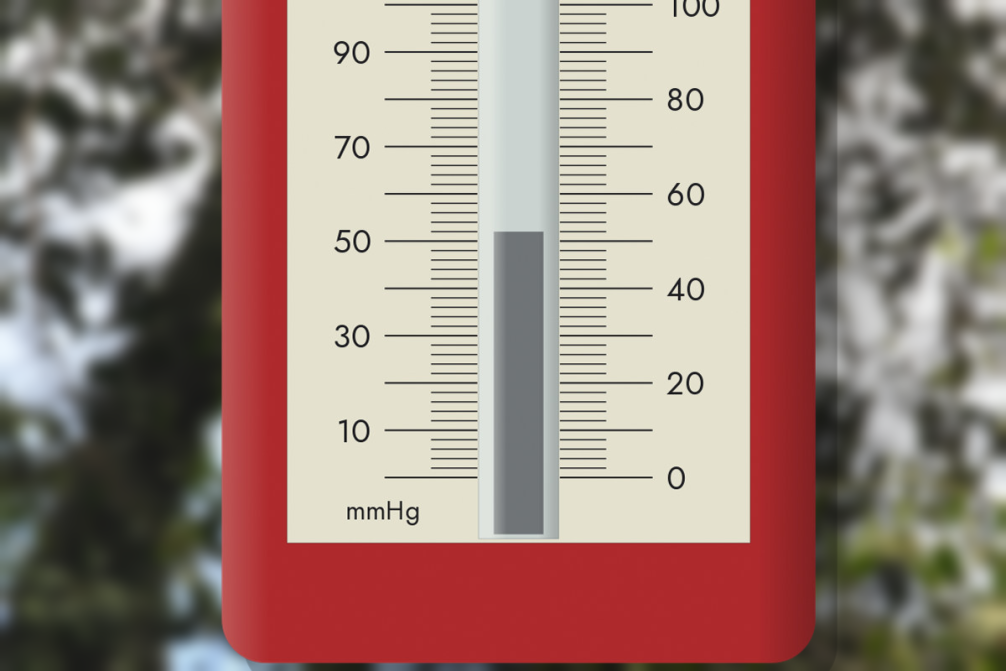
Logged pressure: 52 mmHg
